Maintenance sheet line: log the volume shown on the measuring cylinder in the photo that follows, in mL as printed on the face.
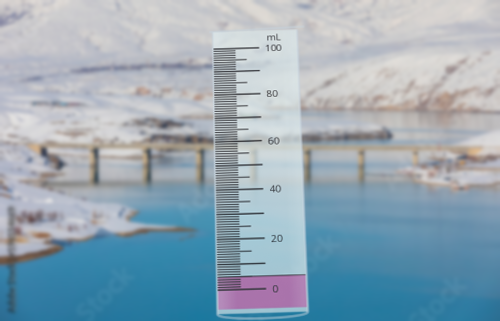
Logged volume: 5 mL
